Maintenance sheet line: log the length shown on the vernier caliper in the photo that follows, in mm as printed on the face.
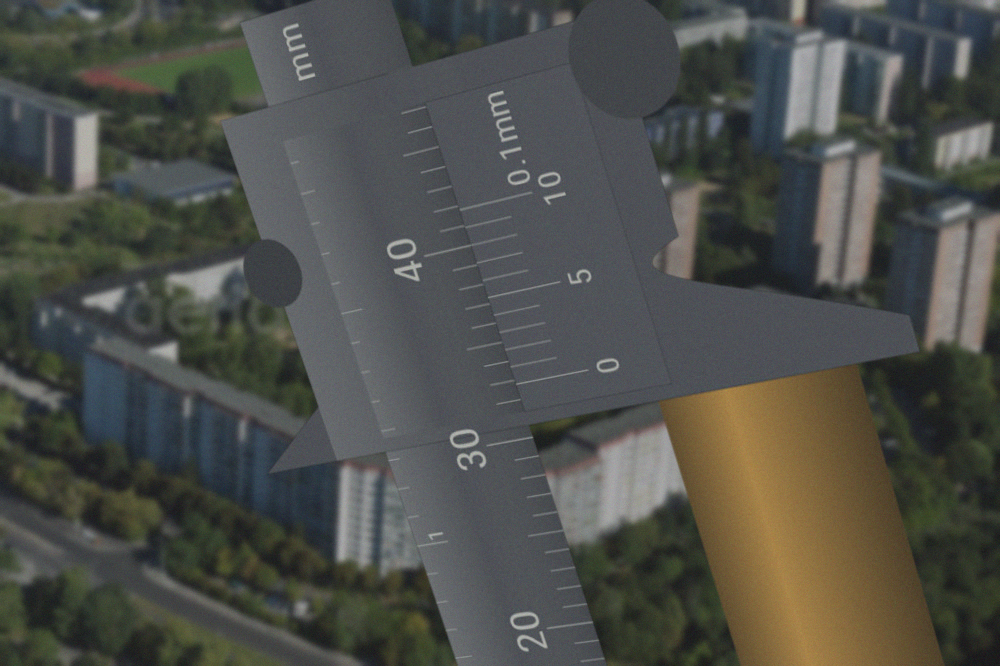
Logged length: 32.8 mm
